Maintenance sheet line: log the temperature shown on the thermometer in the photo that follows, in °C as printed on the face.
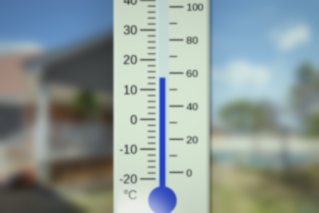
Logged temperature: 14 °C
